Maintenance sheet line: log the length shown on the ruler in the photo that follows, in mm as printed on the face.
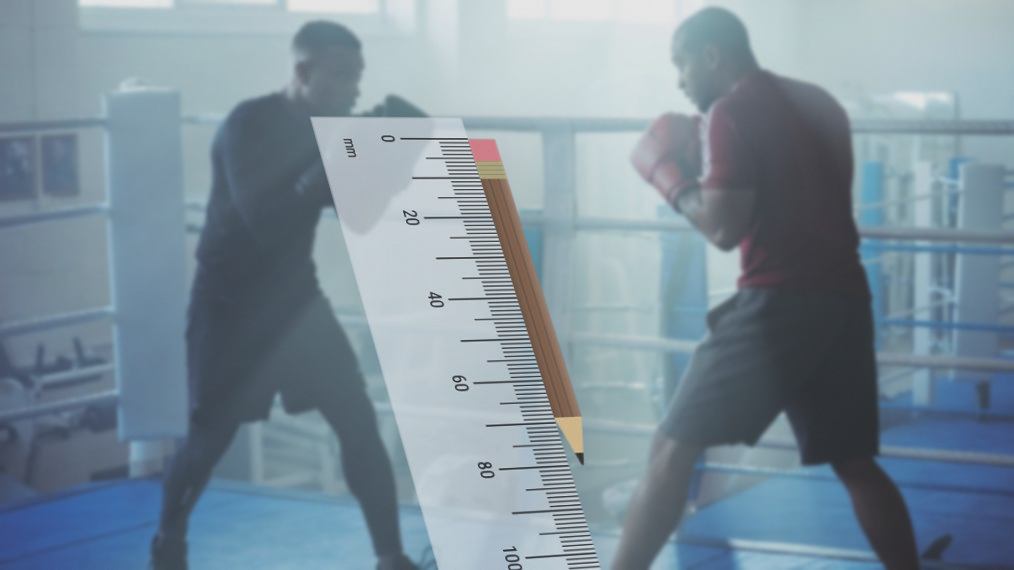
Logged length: 80 mm
